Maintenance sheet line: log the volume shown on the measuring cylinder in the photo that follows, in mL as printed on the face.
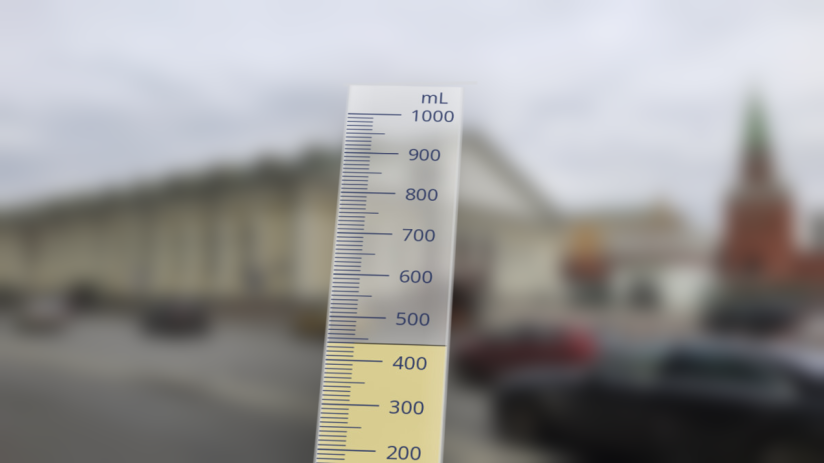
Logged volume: 440 mL
